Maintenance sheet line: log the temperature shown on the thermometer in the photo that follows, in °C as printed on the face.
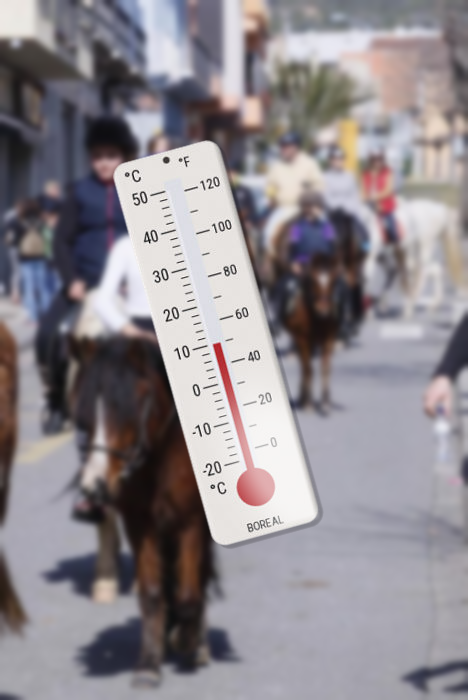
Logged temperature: 10 °C
